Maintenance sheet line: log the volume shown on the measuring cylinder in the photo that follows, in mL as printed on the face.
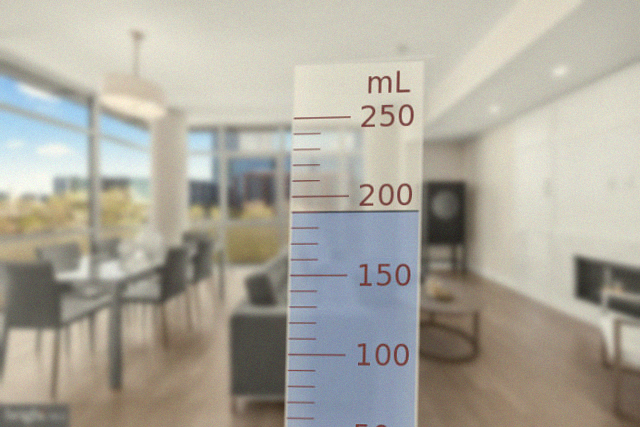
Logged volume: 190 mL
